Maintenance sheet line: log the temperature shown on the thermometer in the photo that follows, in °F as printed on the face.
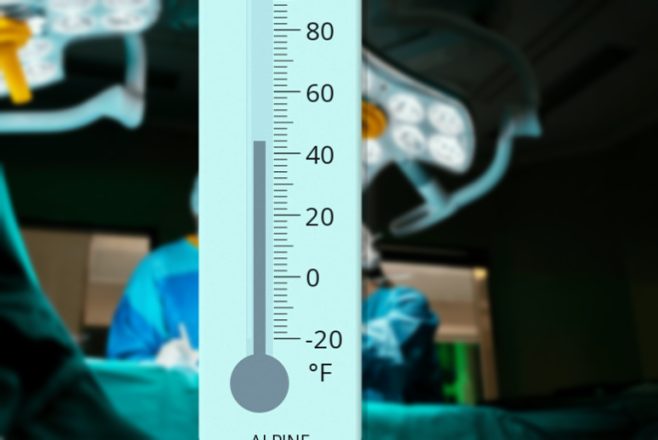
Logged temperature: 44 °F
